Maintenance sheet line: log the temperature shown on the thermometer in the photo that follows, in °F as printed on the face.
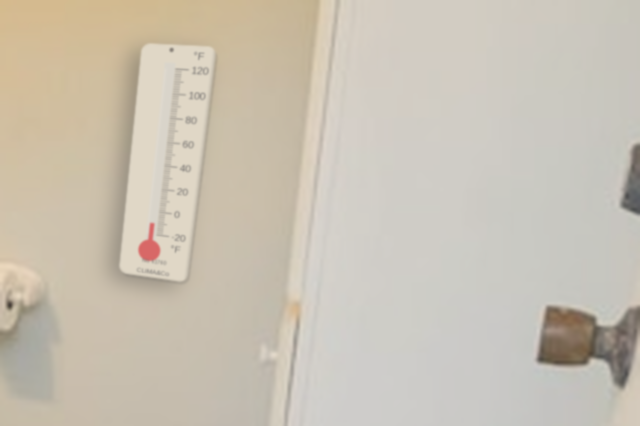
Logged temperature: -10 °F
